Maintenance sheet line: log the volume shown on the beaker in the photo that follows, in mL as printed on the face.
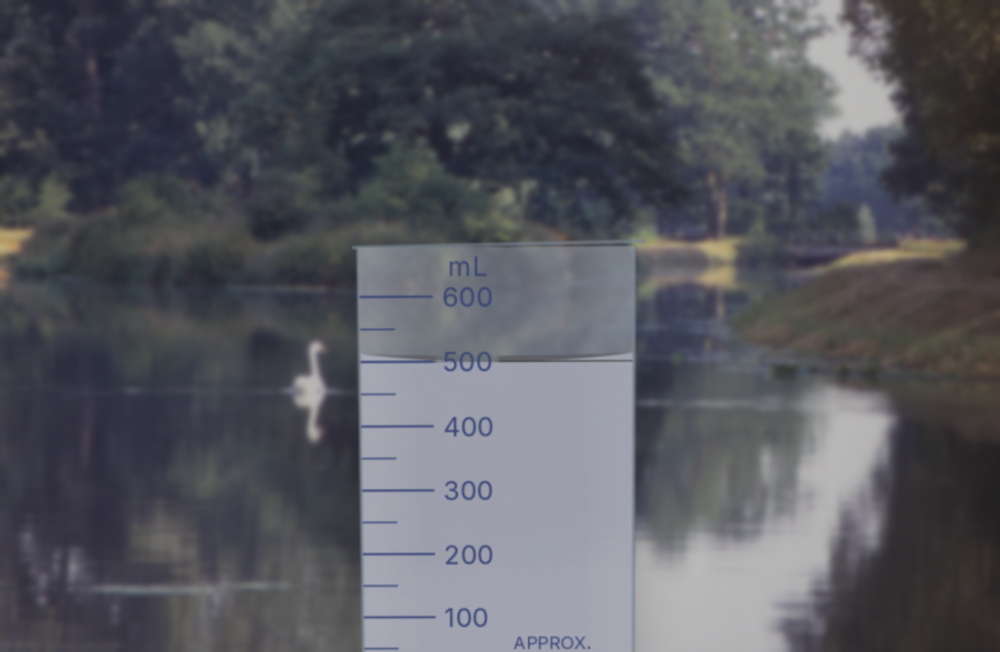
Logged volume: 500 mL
